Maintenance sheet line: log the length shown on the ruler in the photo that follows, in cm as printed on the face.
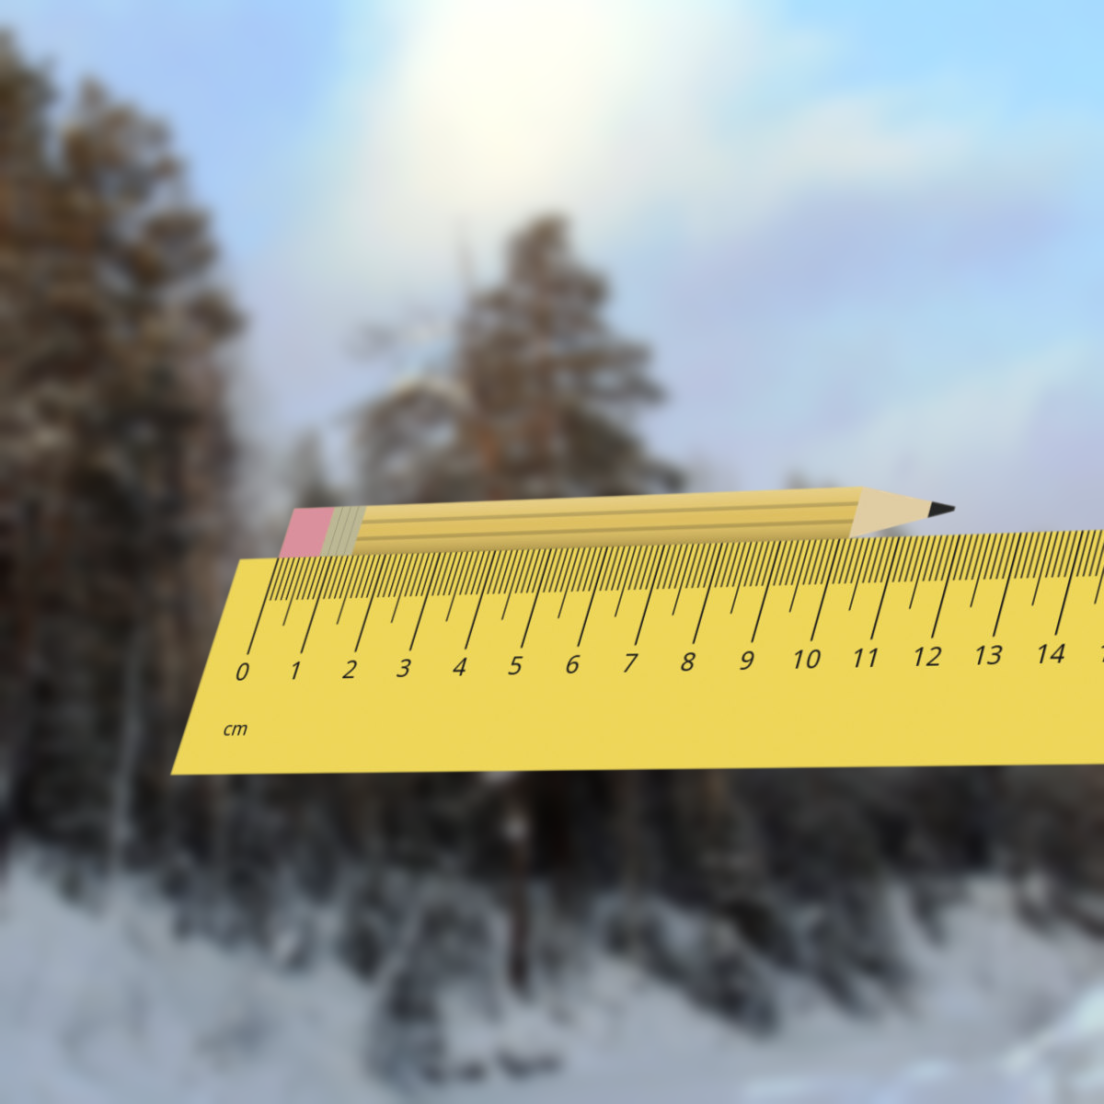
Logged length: 11.8 cm
